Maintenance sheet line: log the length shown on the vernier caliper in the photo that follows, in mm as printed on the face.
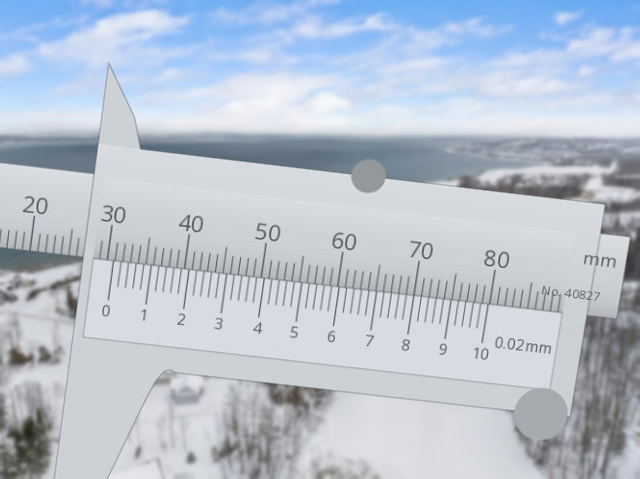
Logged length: 30.8 mm
